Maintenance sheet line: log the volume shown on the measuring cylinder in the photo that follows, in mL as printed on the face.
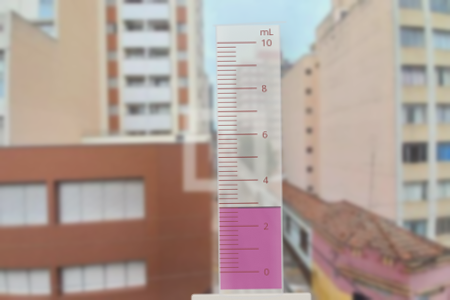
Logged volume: 2.8 mL
